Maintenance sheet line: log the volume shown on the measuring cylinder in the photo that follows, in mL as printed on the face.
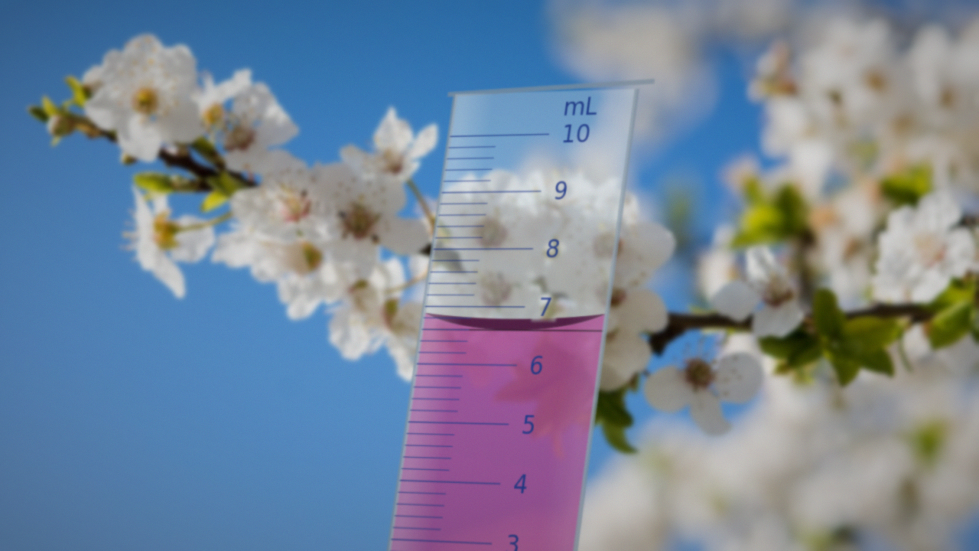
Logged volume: 6.6 mL
